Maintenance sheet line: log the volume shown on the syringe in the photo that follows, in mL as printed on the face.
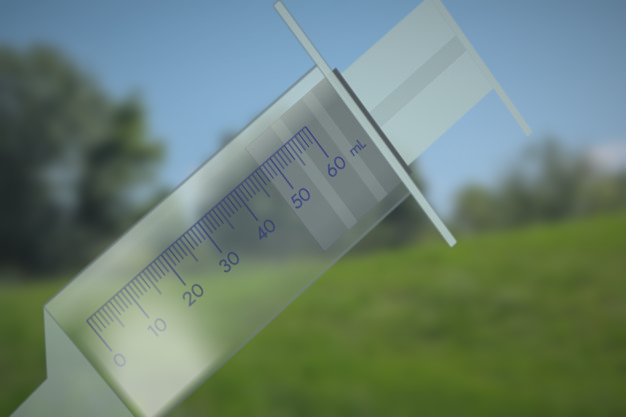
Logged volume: 47 mL
